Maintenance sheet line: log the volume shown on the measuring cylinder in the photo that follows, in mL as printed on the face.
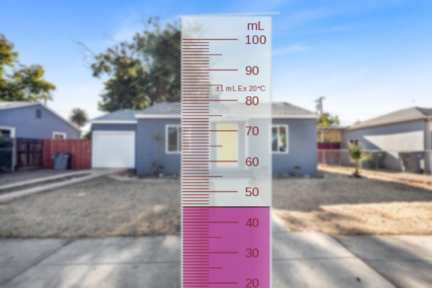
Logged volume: 45 mL
